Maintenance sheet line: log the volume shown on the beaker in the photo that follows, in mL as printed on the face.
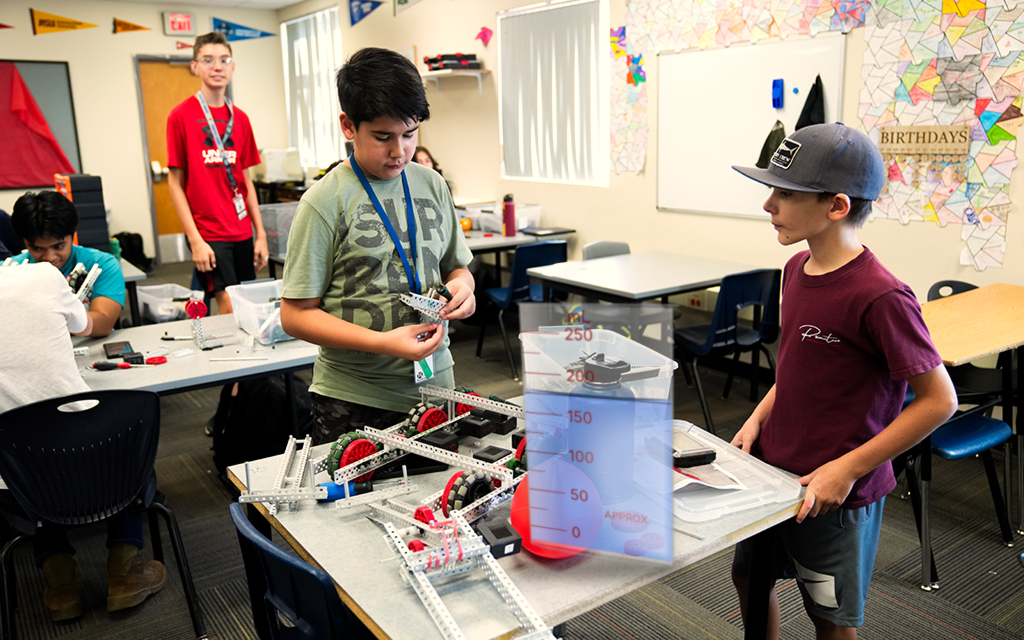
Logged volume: 175 mL
